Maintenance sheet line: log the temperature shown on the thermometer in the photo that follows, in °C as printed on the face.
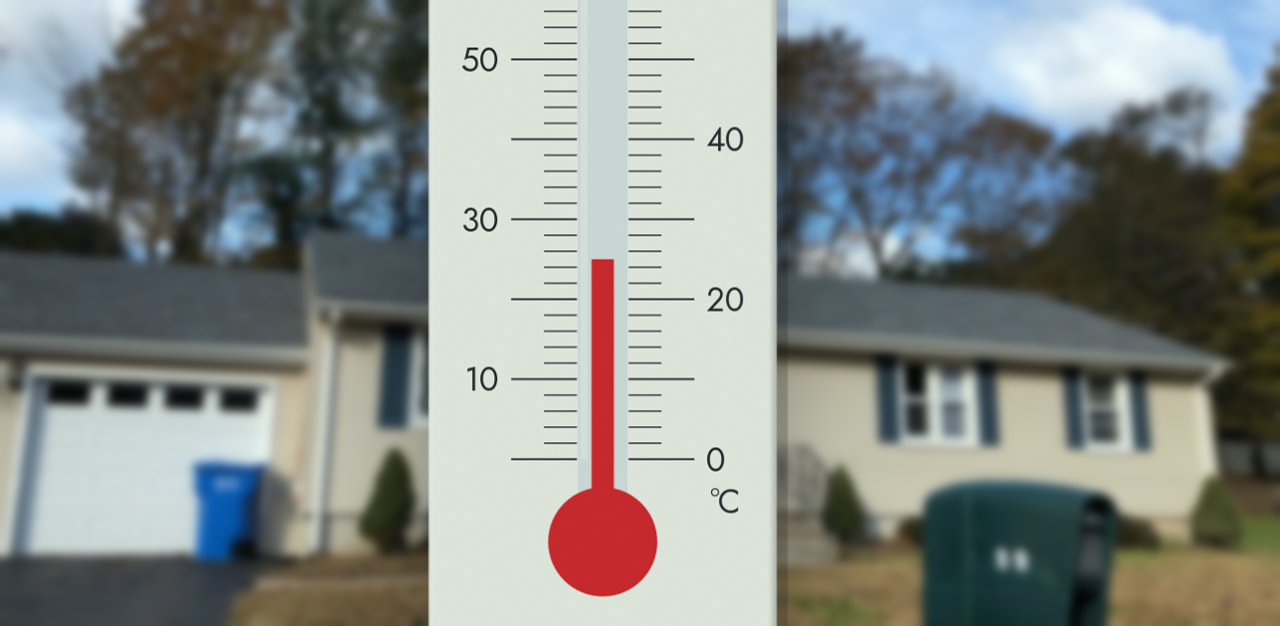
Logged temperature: 25 °C
